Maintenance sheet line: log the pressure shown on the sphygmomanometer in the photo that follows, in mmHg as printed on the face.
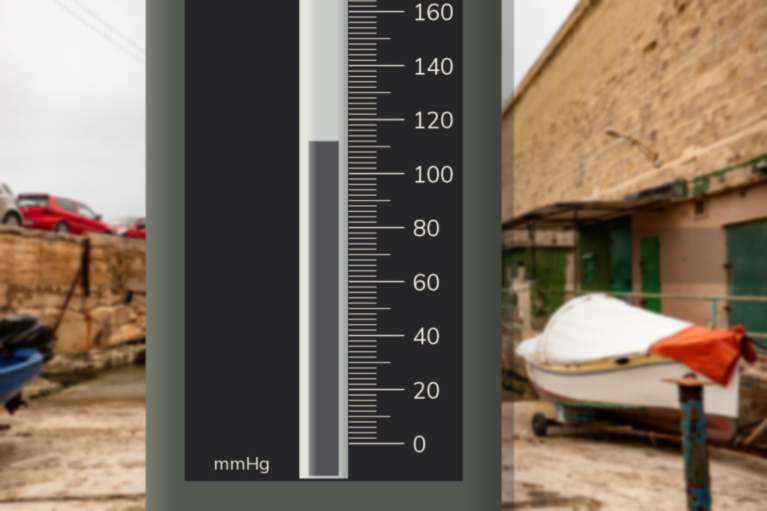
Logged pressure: 112 mmHg
